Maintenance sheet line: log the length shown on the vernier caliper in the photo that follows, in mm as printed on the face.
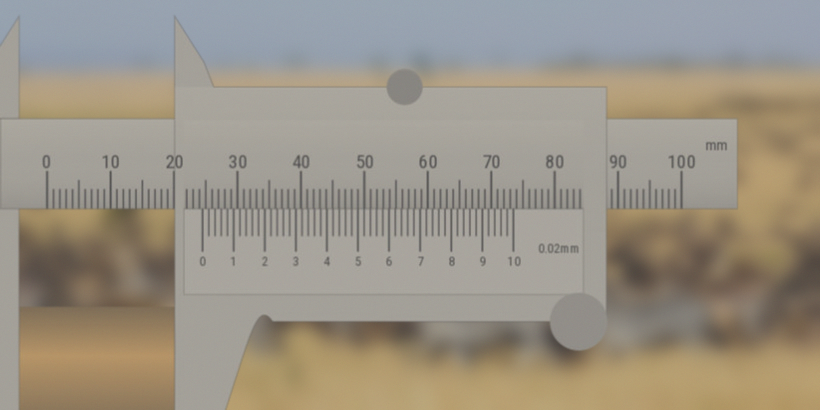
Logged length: 24.5 mm
